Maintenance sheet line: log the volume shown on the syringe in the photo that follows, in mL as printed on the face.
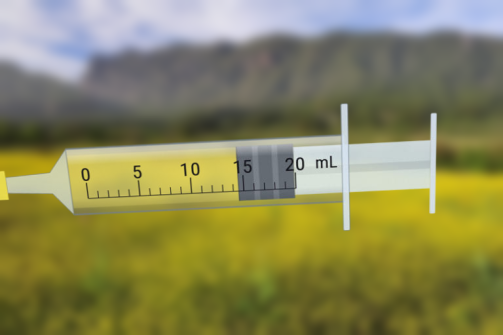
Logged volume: 14.5 mL
